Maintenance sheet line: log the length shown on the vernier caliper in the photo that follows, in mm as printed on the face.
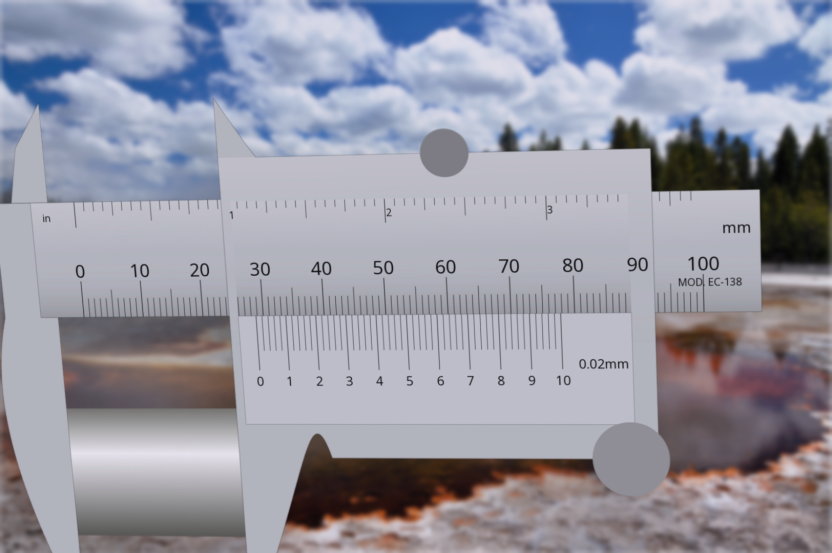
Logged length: 28.8 mm
